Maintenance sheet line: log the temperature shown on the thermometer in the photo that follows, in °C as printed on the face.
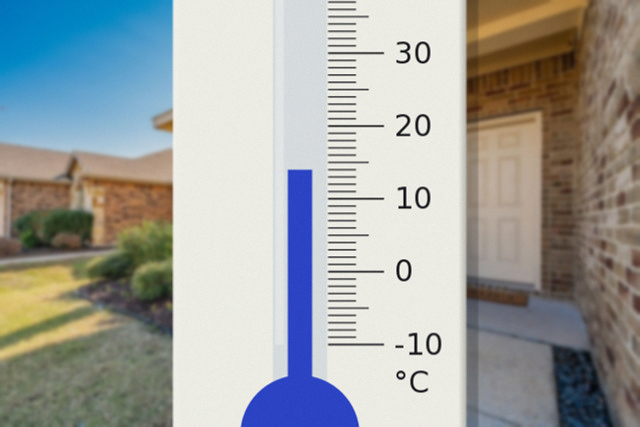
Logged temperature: 14 °C
